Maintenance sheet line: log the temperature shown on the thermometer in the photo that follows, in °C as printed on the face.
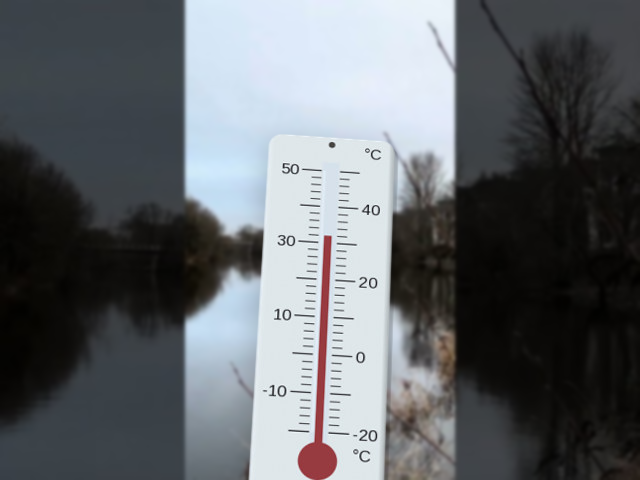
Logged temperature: 32 °C
